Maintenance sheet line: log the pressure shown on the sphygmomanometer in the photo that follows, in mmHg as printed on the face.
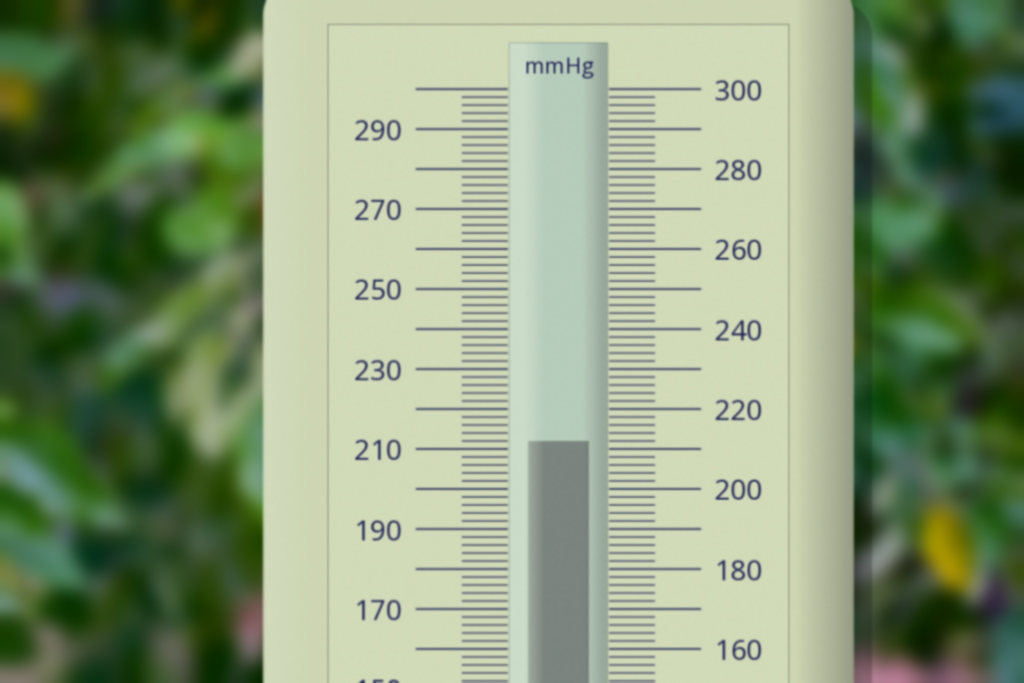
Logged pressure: 212 mmHg
